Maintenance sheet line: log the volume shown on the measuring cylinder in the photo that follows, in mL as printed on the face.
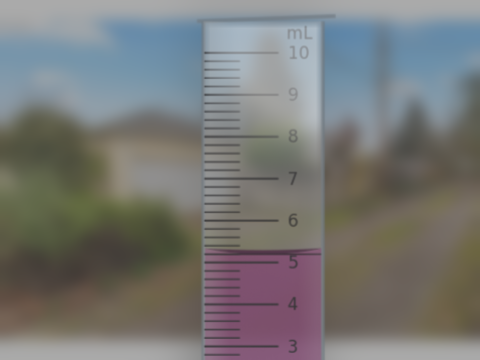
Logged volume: 5.2 mL
